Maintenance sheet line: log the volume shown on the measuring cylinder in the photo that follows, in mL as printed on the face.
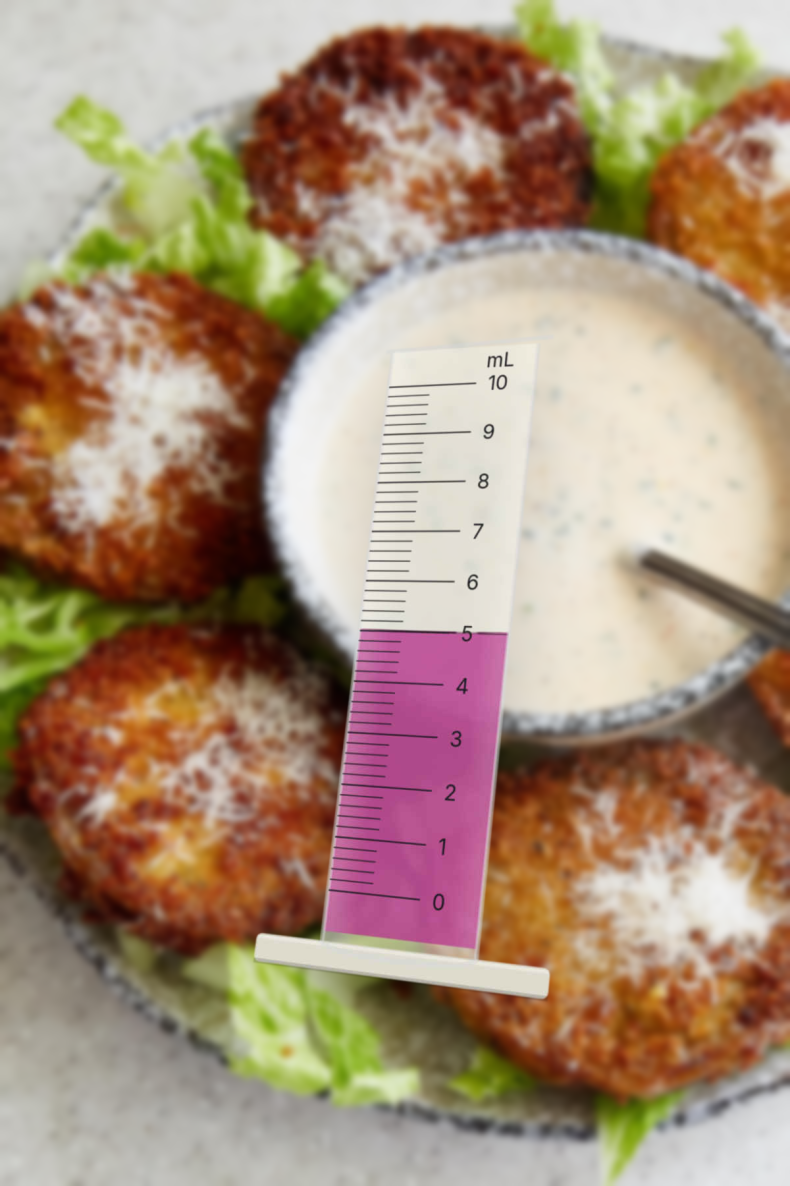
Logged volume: 5 mL
